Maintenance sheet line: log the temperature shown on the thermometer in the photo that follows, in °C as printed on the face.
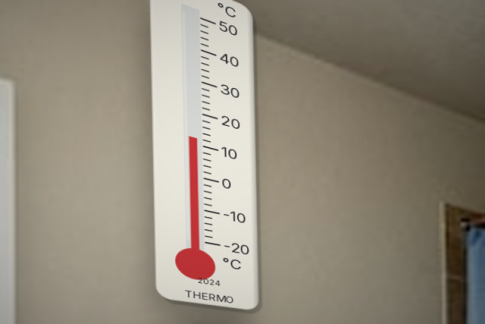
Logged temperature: 12 °C
